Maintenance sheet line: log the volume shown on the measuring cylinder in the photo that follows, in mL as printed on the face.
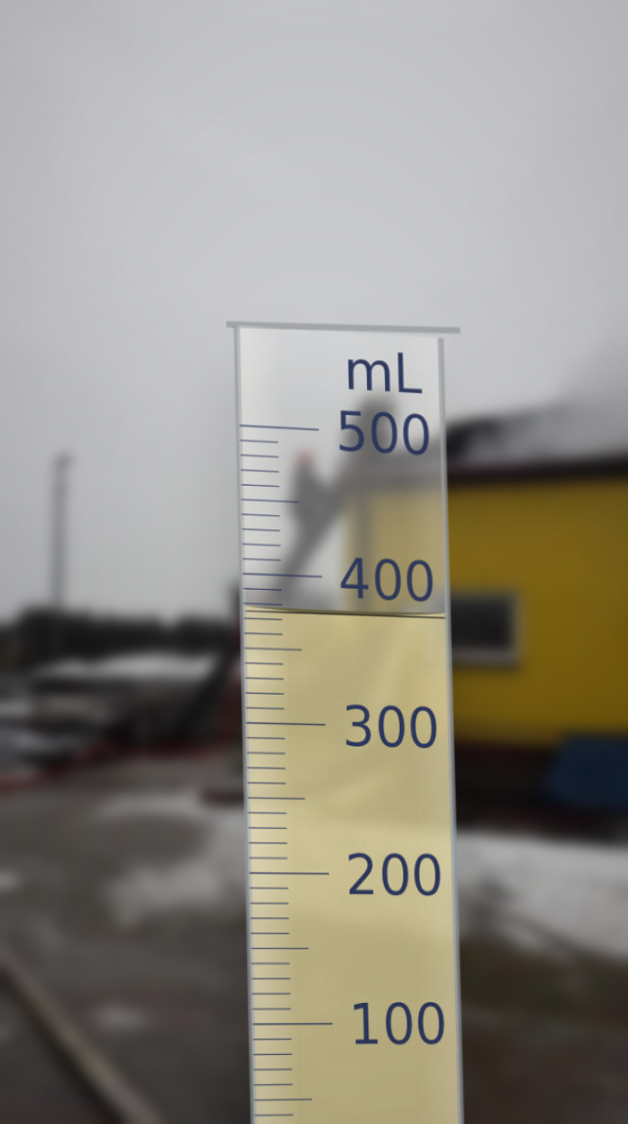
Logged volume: 375 mL
